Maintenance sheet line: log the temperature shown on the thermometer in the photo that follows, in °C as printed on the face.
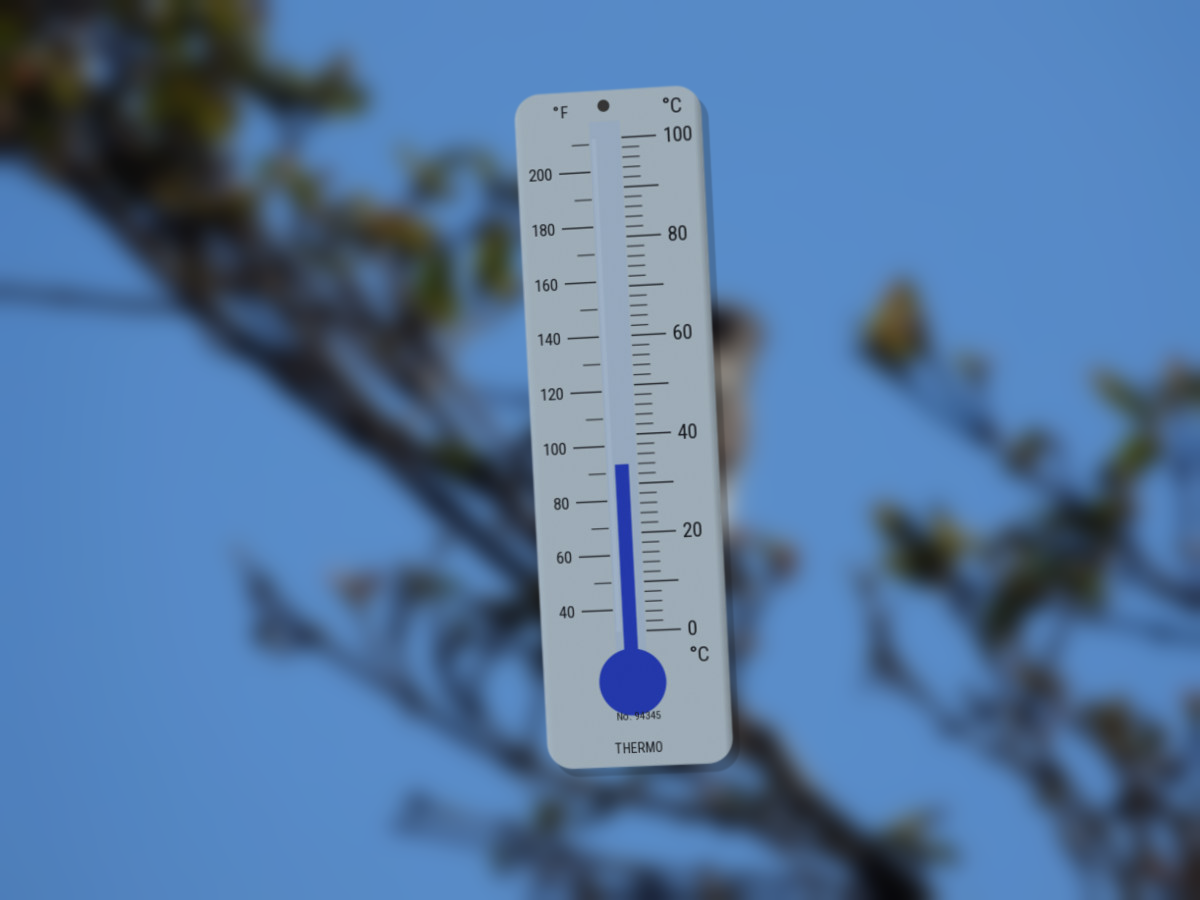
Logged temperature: 34 °C
